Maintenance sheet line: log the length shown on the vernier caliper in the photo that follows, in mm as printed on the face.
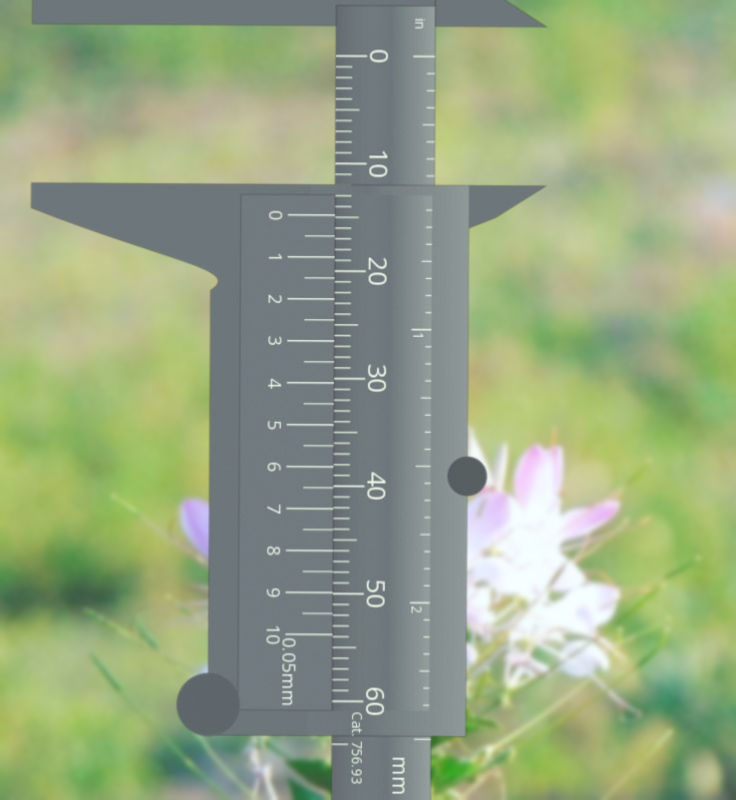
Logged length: 14.8 mm
